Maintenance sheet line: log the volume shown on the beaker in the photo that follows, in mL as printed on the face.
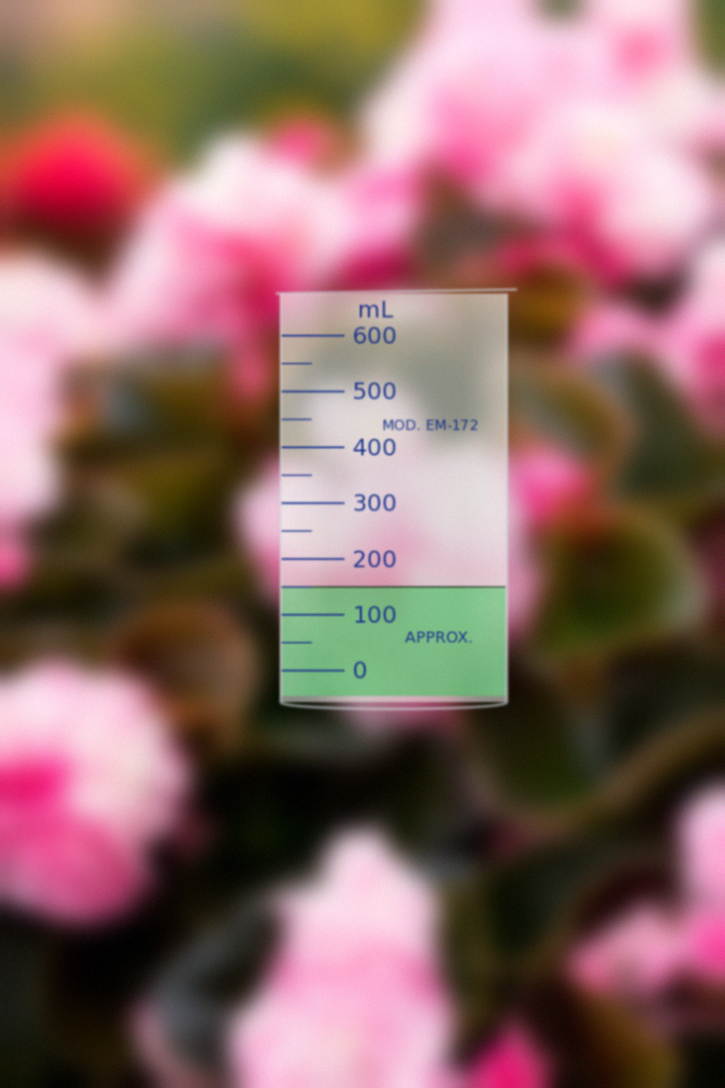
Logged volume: 150 mL
